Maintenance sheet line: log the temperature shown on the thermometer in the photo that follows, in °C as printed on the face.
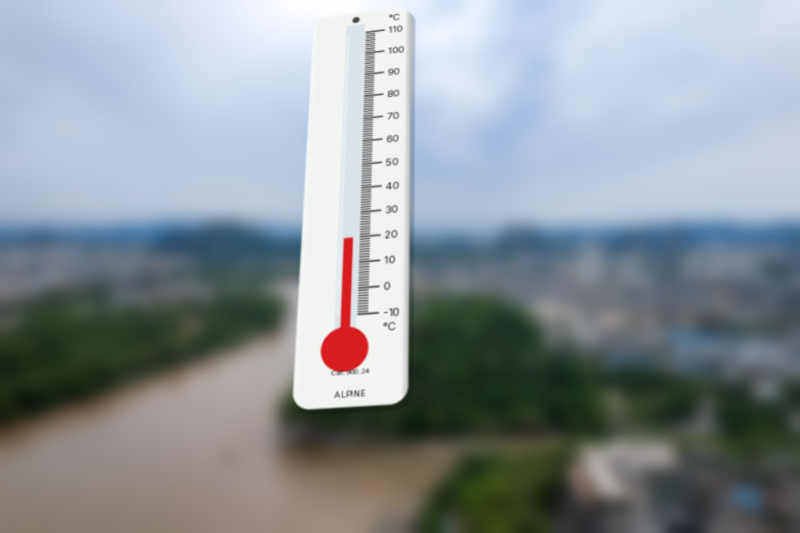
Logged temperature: 20 °C
